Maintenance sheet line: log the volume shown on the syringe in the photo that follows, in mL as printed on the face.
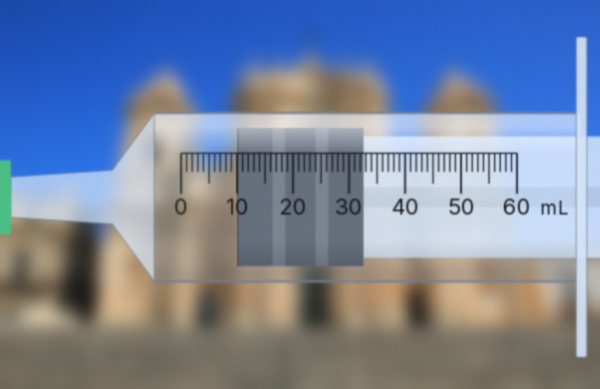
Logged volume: 10 mL
